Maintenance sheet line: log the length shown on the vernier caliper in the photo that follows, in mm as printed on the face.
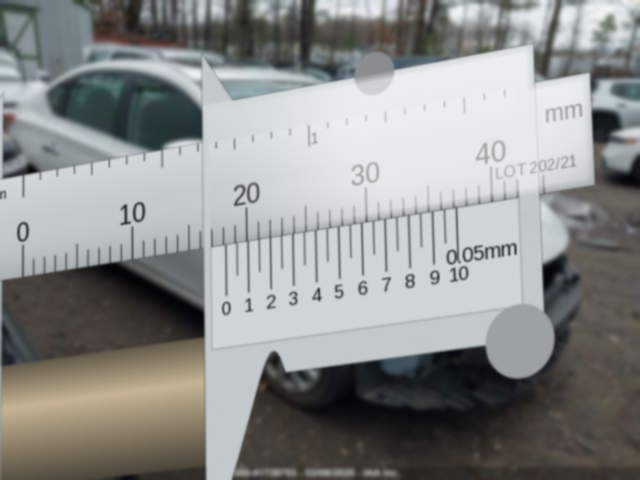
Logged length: 18.2 mm
